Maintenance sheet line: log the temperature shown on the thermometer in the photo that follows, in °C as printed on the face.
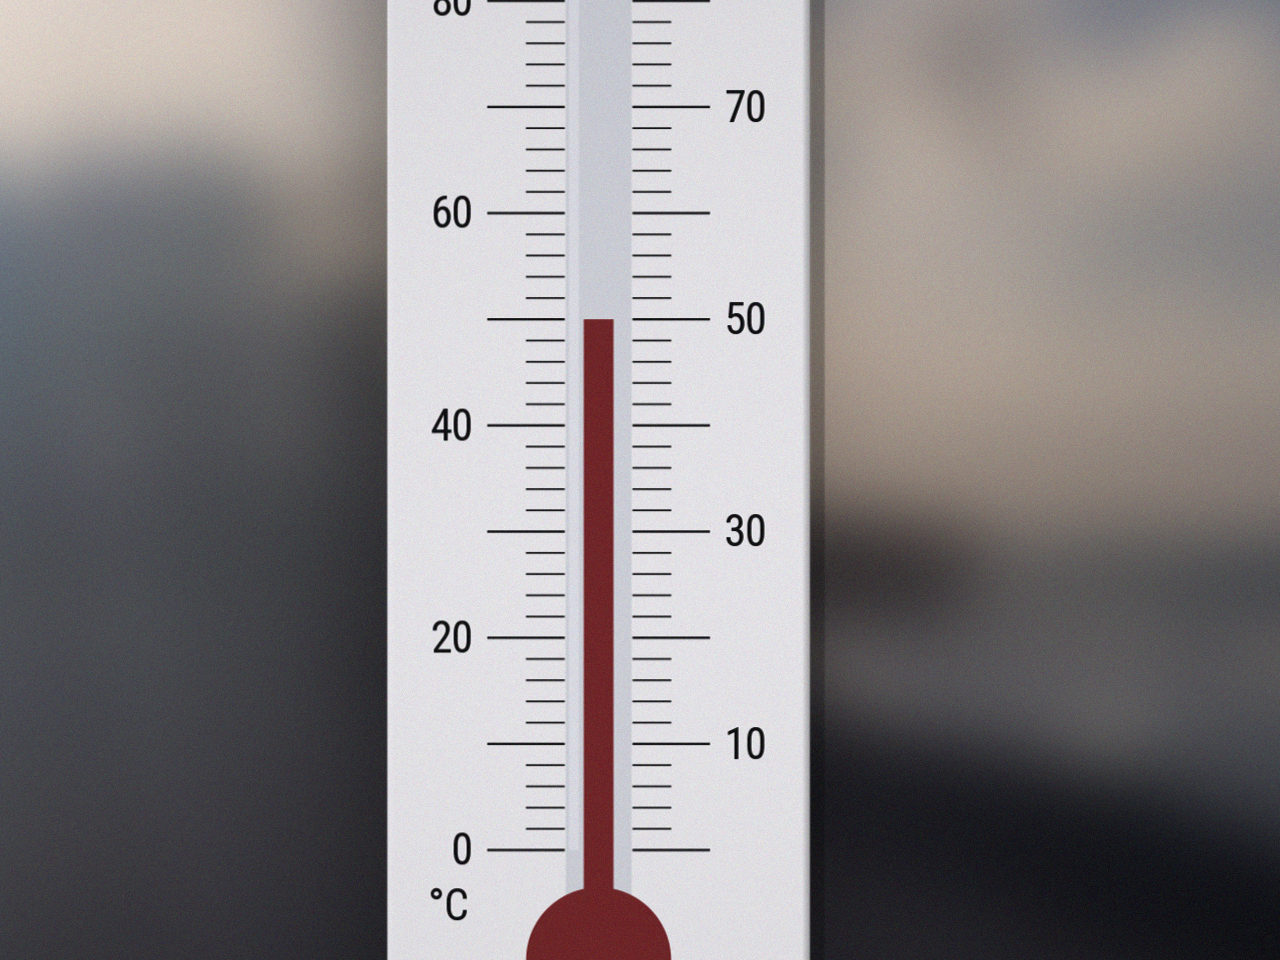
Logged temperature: 50 °C
